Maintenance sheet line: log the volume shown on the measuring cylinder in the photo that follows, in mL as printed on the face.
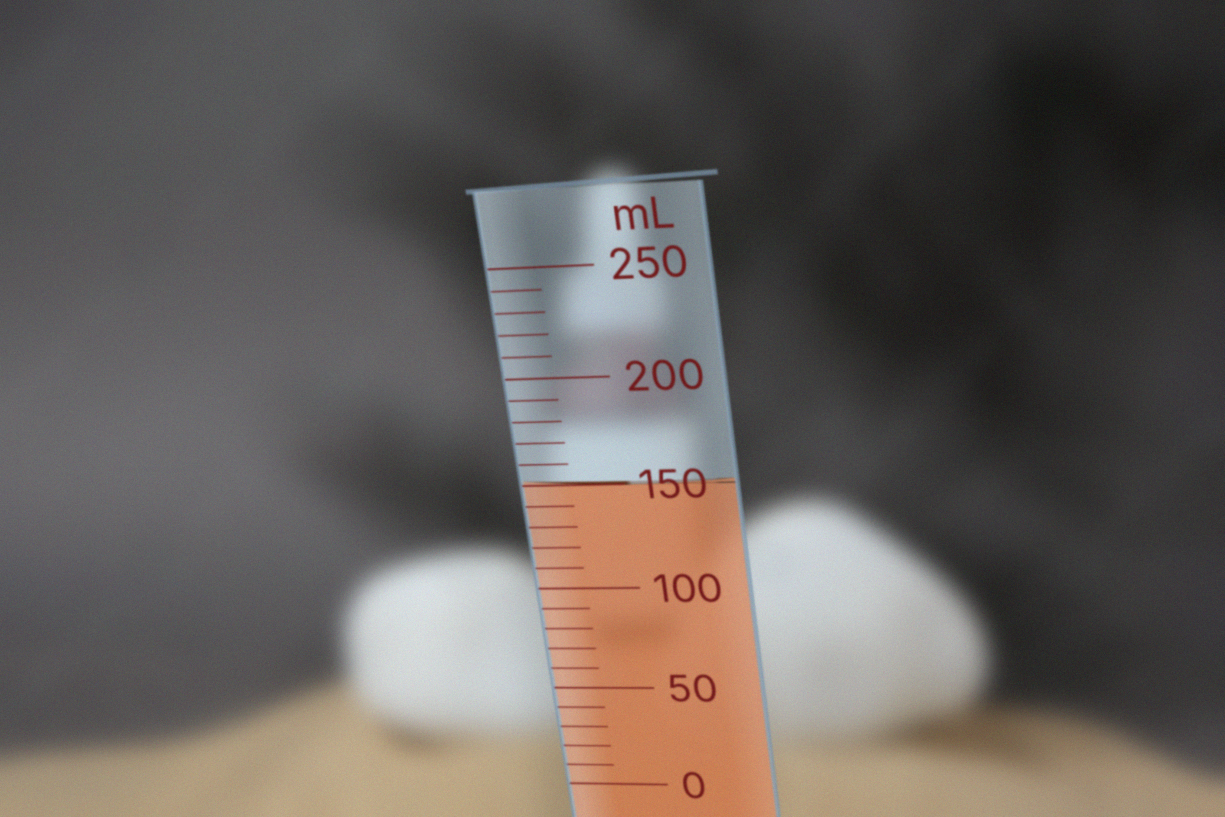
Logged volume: 150 mL
